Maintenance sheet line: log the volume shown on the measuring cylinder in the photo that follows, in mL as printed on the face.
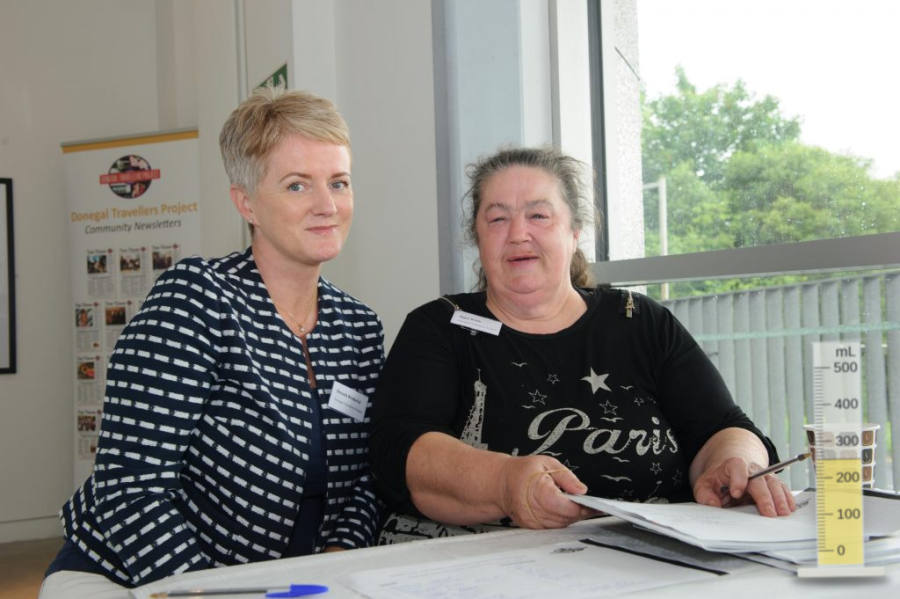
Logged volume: 250 mL
